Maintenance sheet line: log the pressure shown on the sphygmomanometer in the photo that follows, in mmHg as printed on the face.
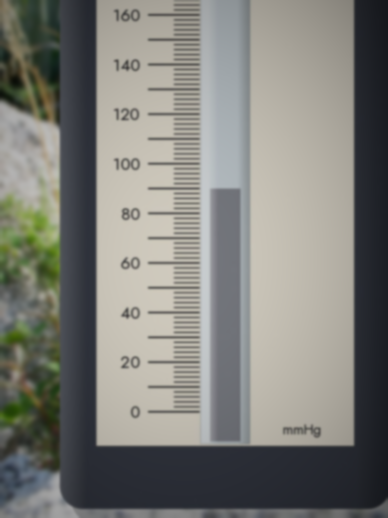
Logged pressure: 90 mmHg
